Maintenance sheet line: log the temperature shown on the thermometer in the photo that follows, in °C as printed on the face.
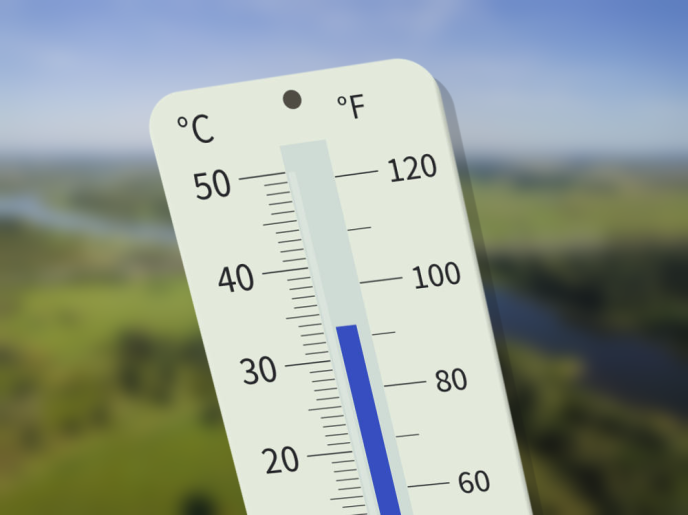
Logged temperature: 33.5 °C
